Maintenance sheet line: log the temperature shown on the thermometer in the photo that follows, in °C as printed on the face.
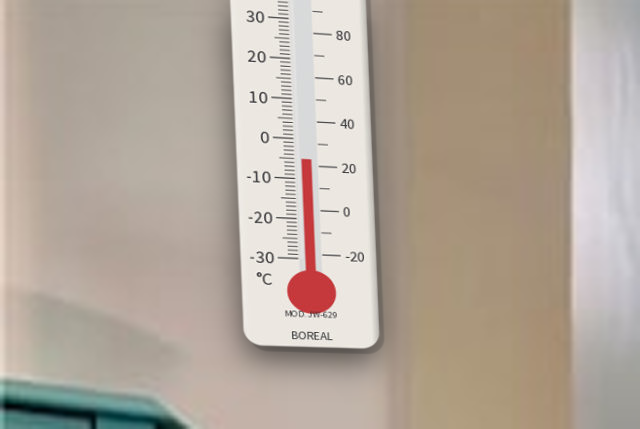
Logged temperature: -5 °C
